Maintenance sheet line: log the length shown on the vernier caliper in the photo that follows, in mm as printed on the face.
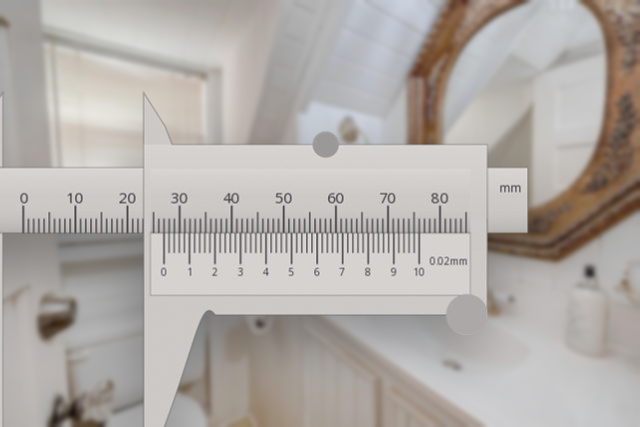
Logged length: 27.0 mm
